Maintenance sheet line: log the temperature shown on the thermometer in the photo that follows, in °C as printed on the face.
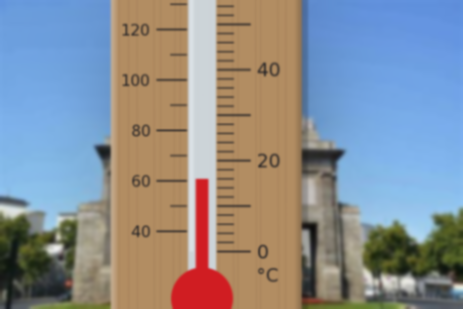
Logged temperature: 16 °C
